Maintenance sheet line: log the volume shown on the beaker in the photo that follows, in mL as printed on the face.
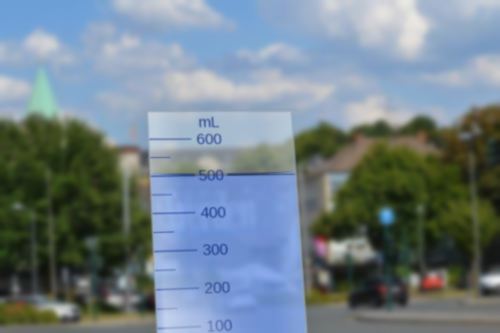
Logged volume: 500 mL
